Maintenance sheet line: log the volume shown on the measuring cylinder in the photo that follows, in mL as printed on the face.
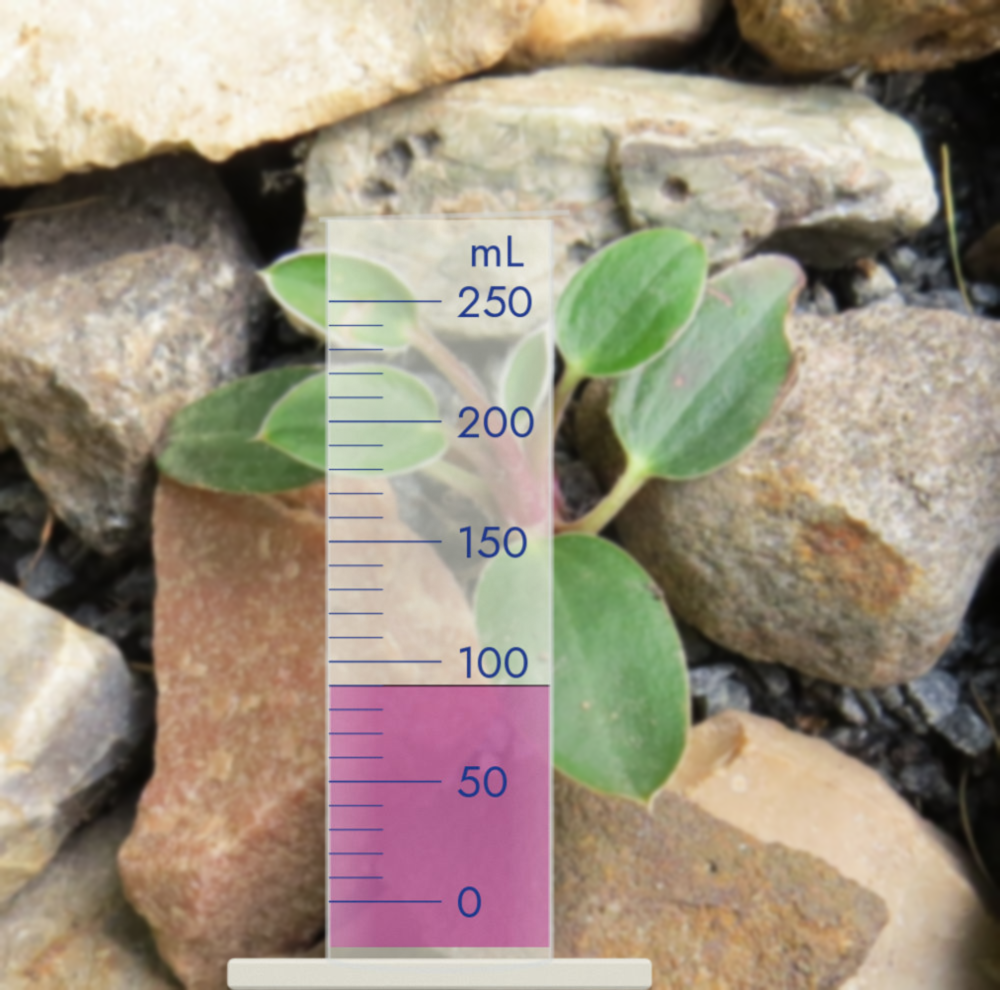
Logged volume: 90 mL
